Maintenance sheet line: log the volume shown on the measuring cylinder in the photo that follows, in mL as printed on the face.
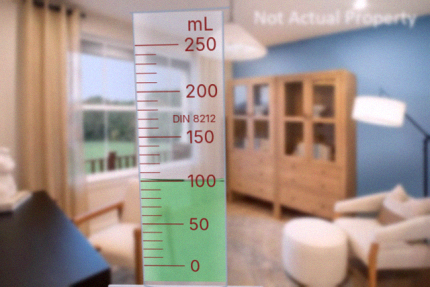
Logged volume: 100 mL
